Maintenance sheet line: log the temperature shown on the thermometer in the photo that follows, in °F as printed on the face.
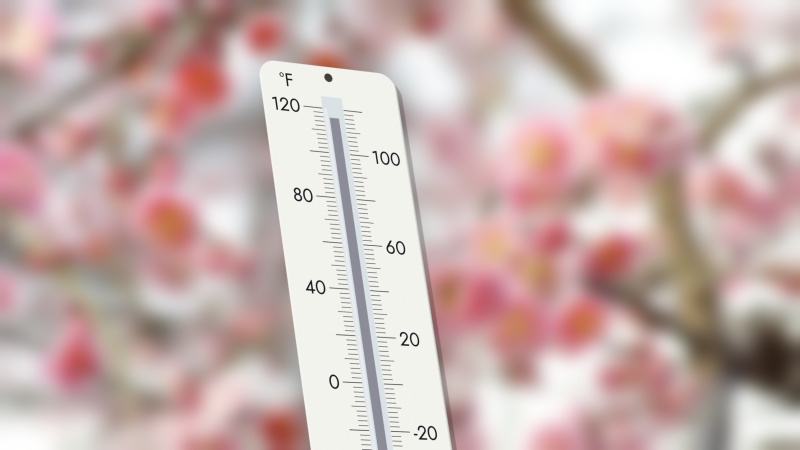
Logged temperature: 116 °F
